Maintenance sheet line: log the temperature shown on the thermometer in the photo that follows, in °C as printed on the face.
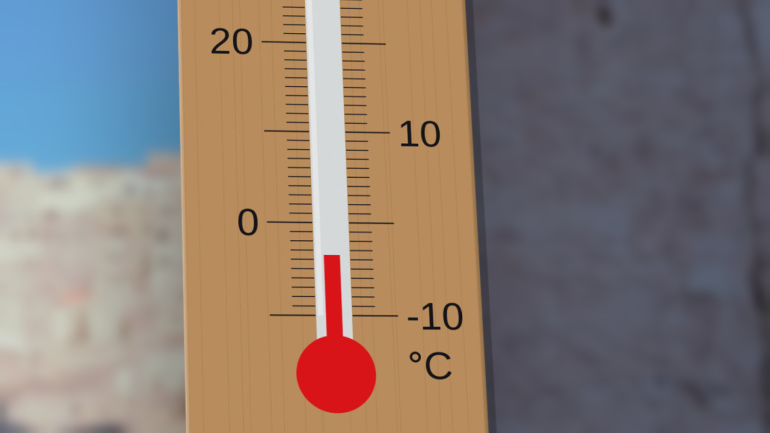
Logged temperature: -3.5 °C
